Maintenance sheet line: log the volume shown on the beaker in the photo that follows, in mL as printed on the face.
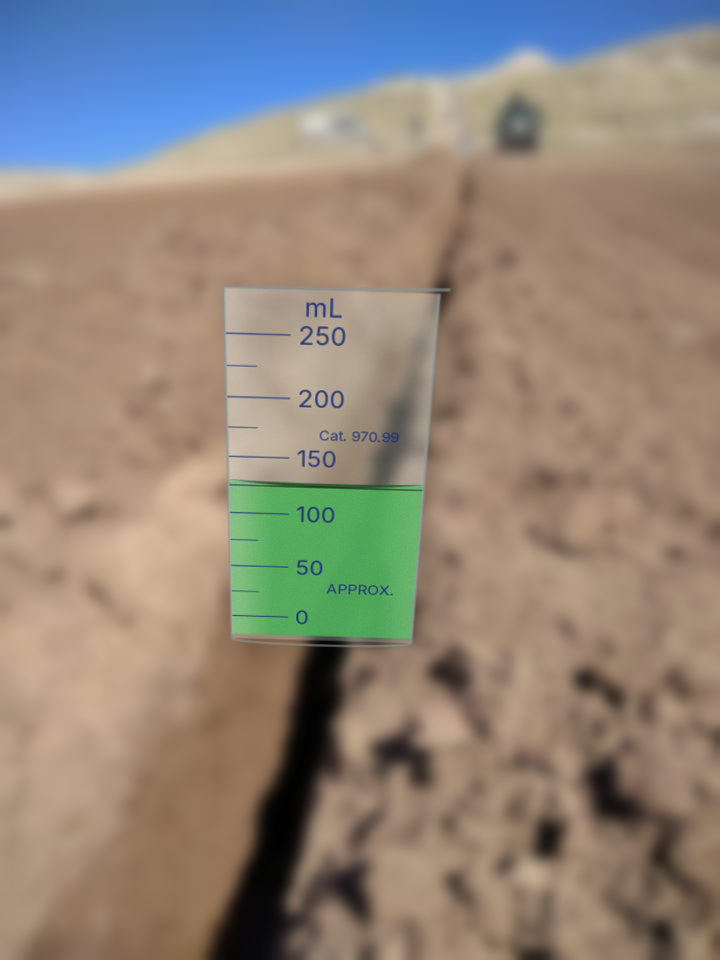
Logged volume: 125 mL
